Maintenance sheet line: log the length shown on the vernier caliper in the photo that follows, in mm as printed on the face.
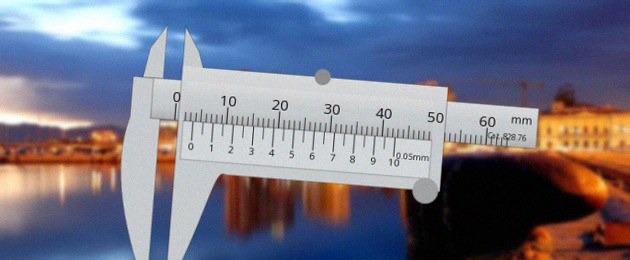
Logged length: 3.5 mm
